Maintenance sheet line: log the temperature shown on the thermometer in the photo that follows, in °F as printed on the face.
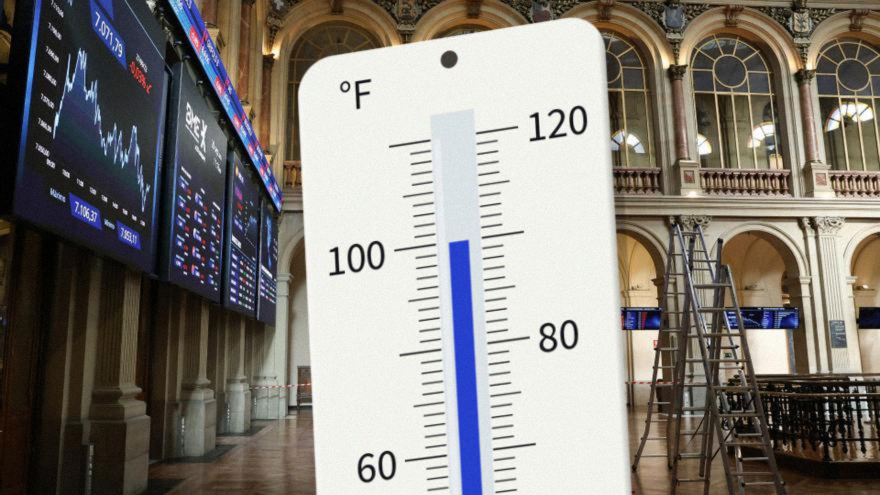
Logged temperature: 100 °F
